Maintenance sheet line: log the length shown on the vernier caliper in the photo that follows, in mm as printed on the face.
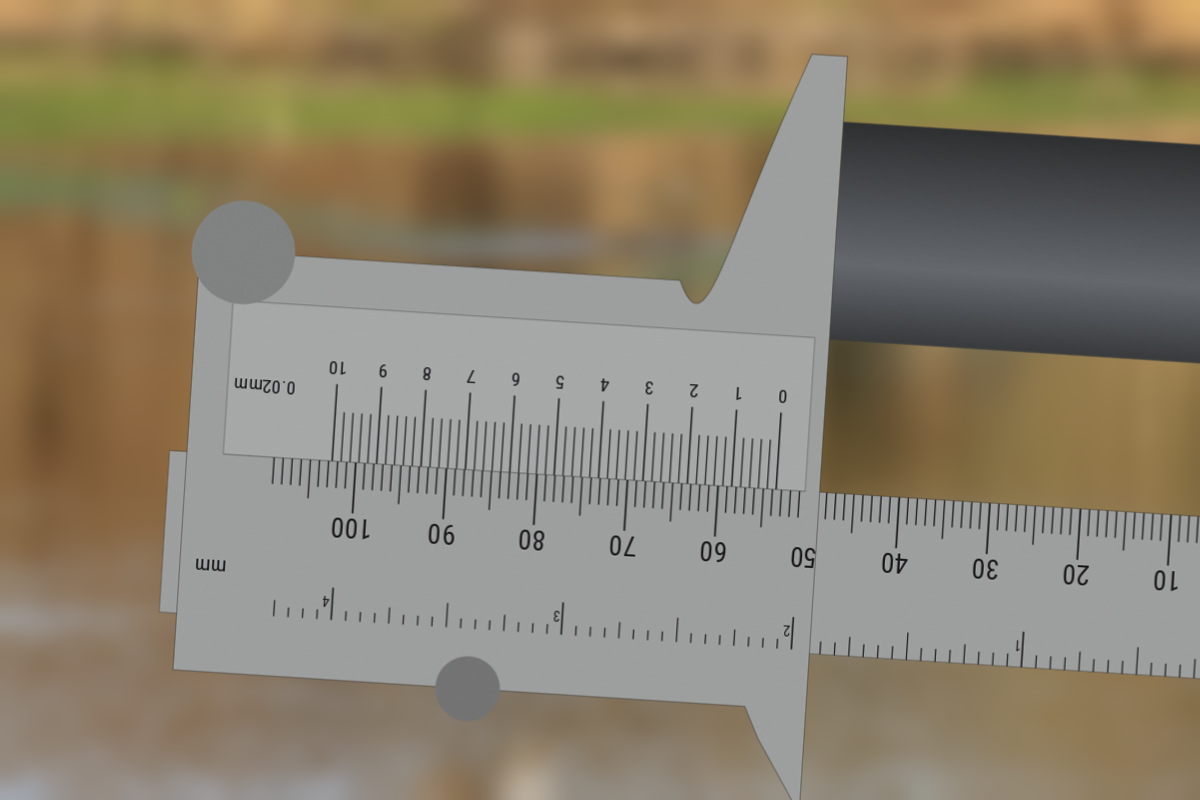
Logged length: 53.6 mm
